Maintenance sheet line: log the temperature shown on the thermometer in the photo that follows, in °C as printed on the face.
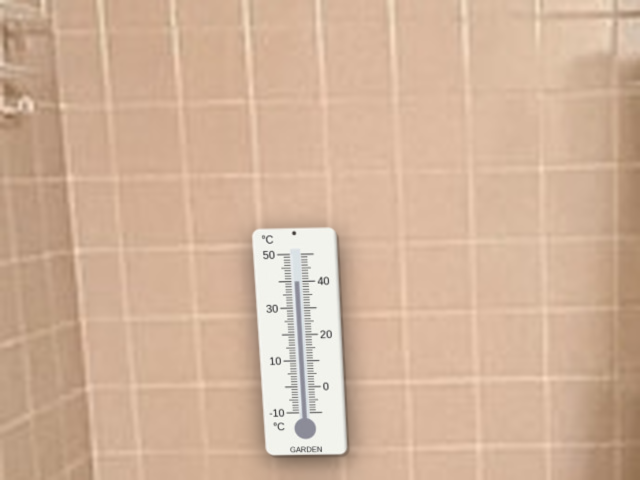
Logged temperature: 40 °C
